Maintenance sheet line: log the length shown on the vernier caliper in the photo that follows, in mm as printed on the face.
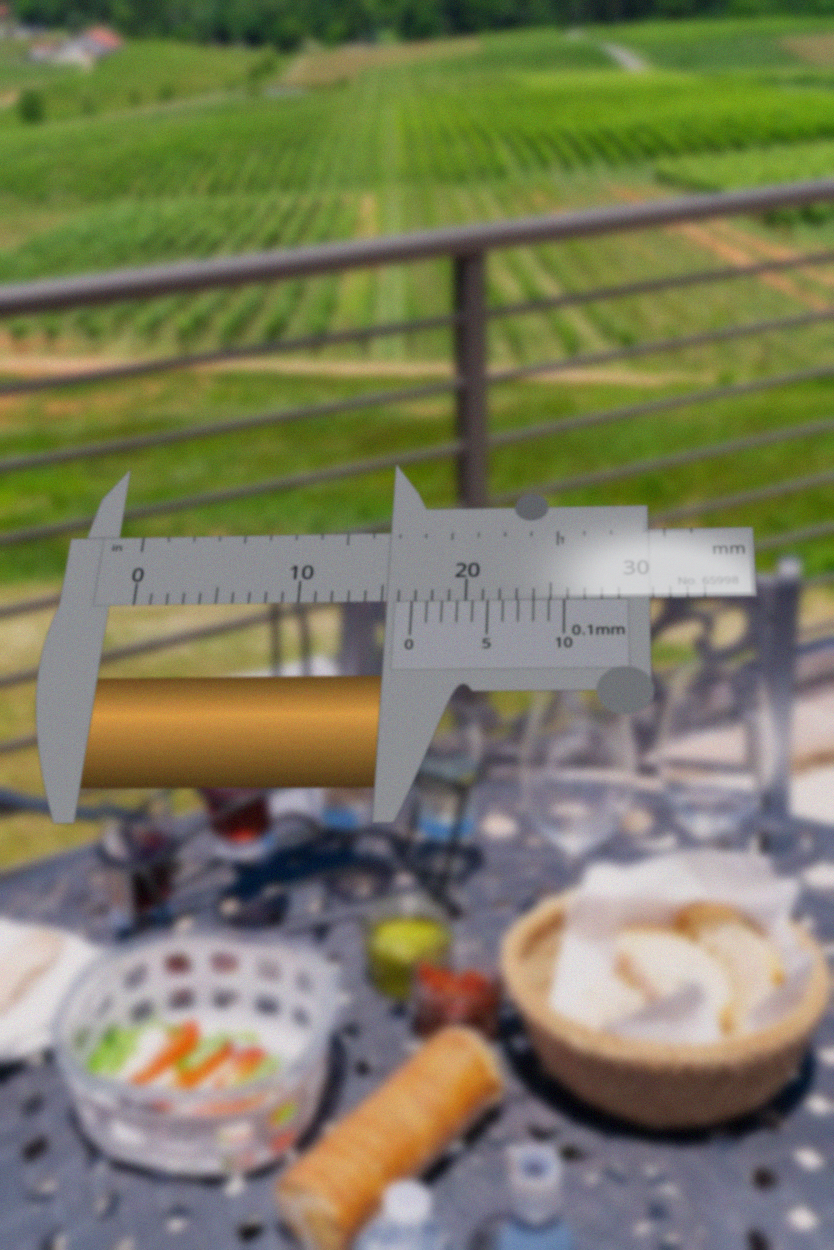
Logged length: 16.8 mm
